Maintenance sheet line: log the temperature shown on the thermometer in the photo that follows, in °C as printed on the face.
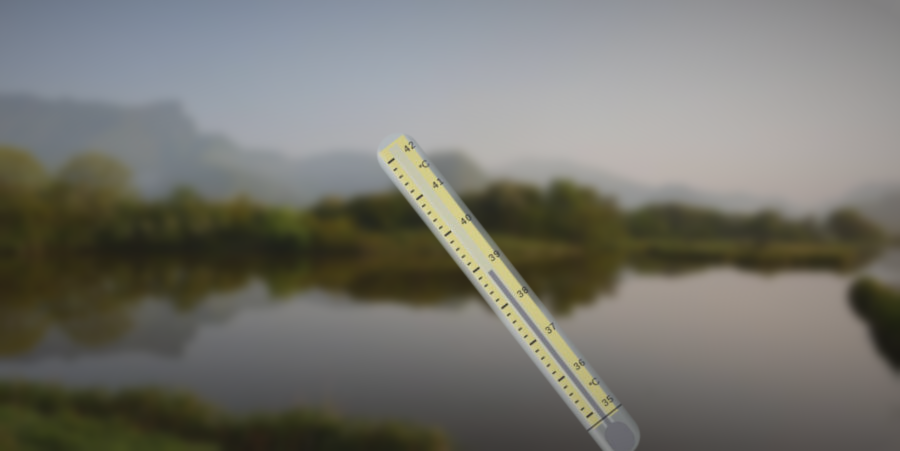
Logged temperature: 38.8 °C
